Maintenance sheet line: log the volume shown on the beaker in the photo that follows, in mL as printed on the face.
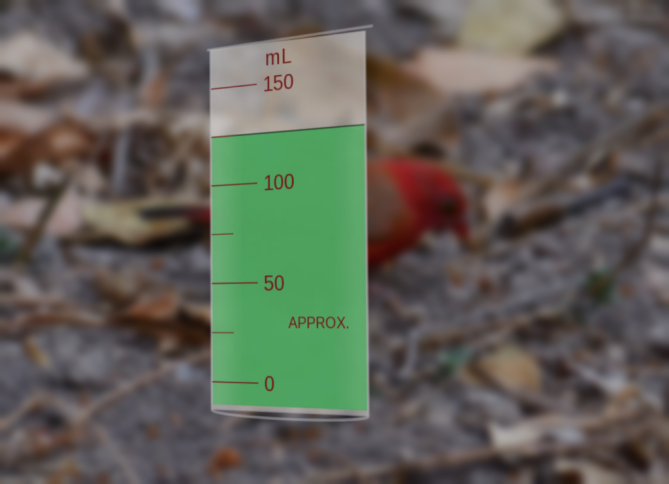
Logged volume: 125 mL
